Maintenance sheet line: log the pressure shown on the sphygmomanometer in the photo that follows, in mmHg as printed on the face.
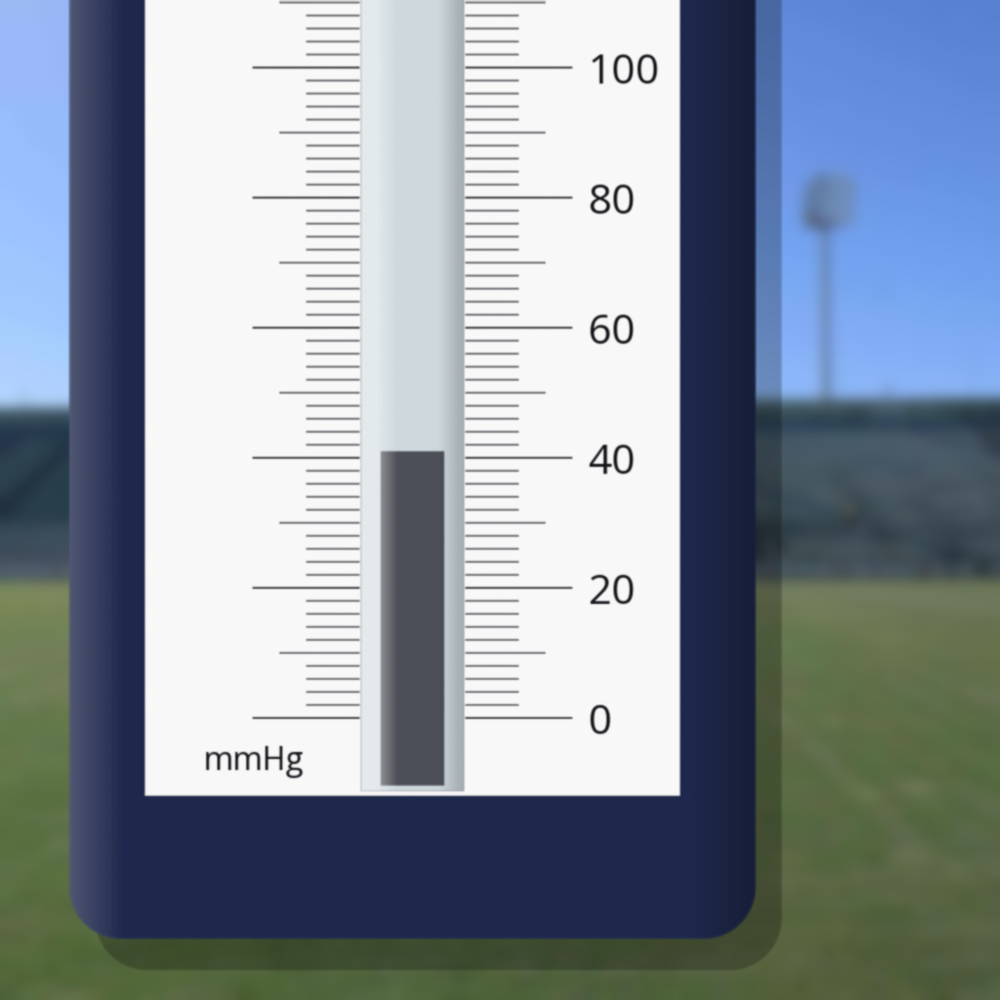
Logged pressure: 41 mmHg
